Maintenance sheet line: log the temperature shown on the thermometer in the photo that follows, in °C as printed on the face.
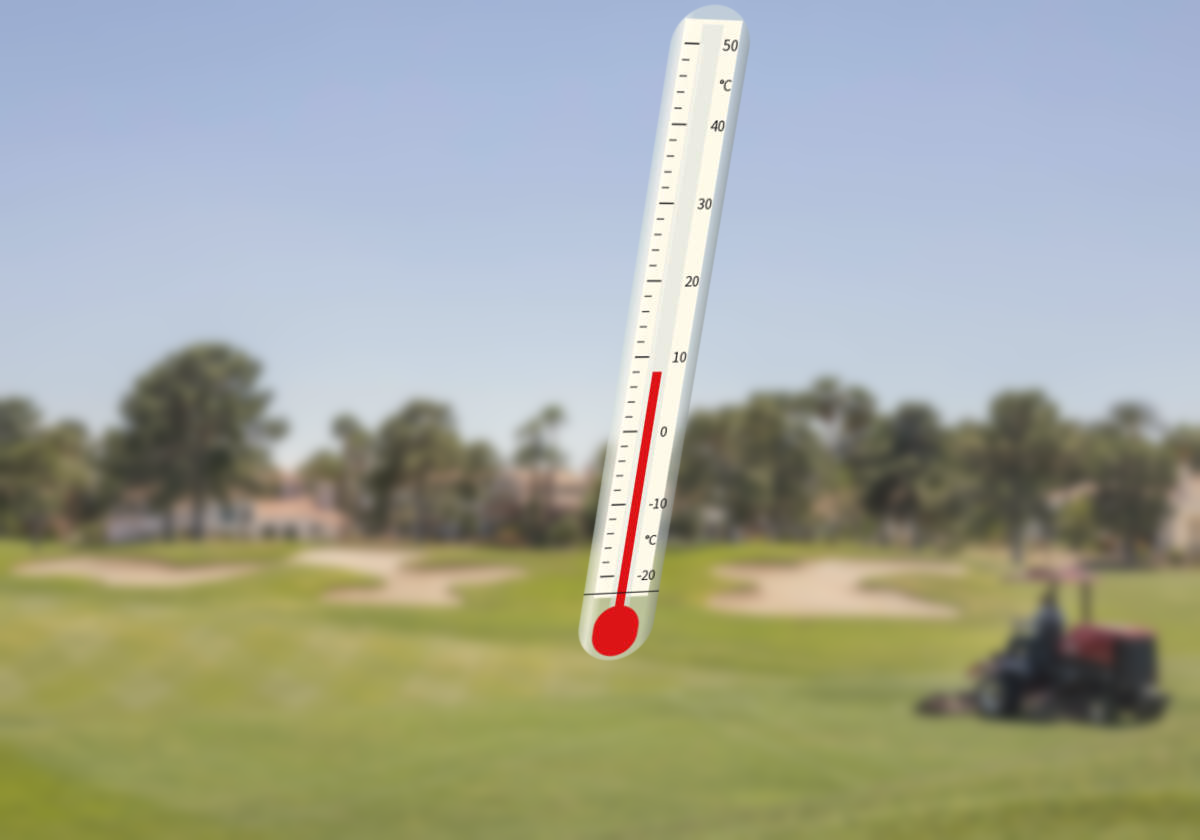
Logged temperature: 8 °C
